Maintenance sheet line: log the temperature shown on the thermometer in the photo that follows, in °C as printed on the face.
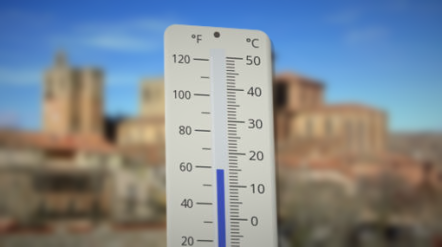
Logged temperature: 15 °C
